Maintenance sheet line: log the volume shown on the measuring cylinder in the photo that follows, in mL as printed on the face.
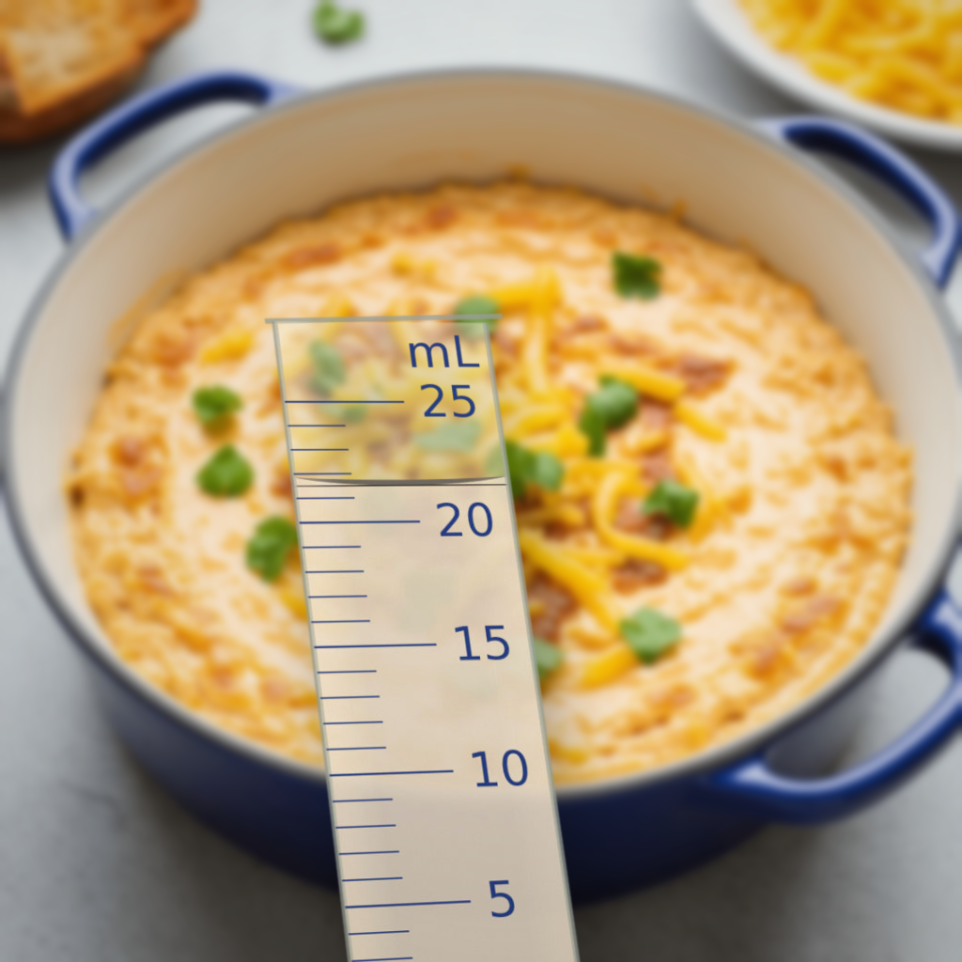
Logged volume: 21.5 mL
